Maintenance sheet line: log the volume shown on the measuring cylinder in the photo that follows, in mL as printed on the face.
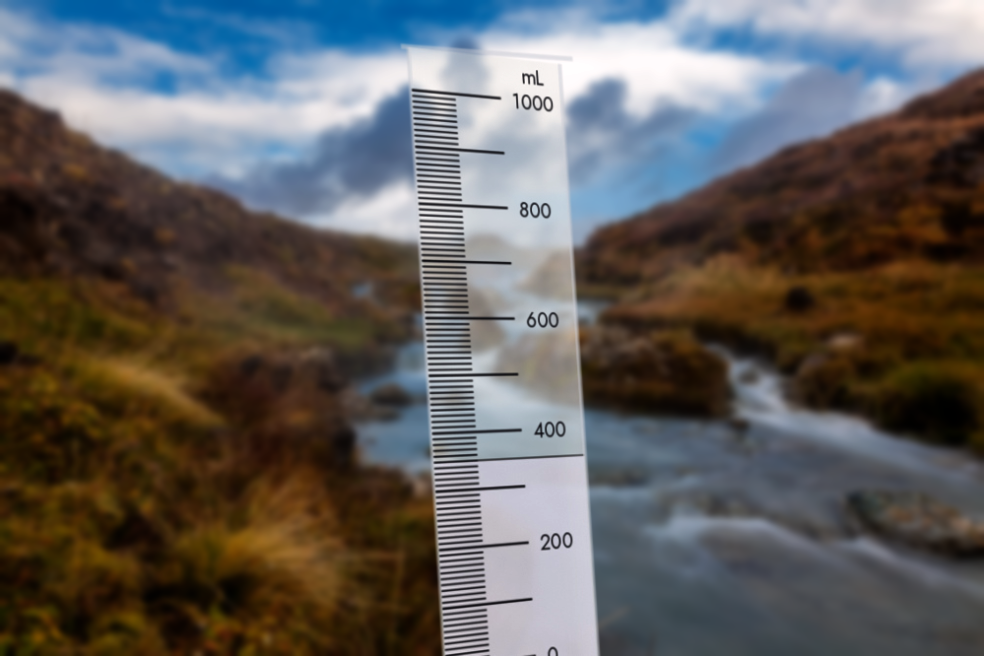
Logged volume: 350 mL
